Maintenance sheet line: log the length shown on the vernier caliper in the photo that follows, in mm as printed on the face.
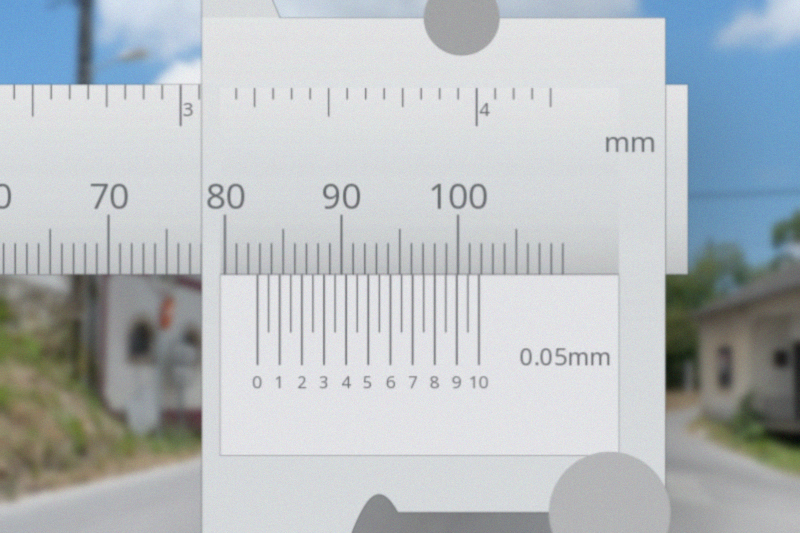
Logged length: 82.8 mm
